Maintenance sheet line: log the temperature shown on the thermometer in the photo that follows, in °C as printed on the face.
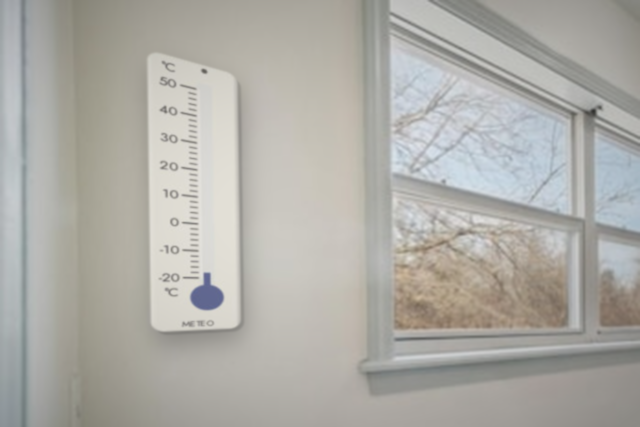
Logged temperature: -18 °C
